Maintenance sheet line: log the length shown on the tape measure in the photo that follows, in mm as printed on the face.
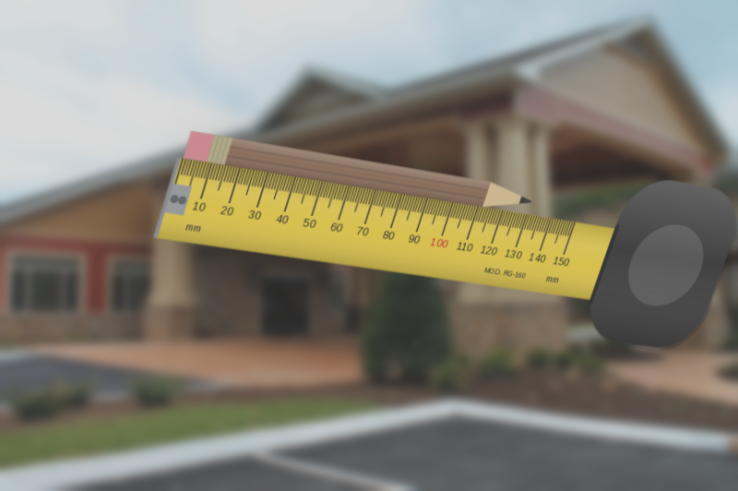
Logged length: 130 mm
